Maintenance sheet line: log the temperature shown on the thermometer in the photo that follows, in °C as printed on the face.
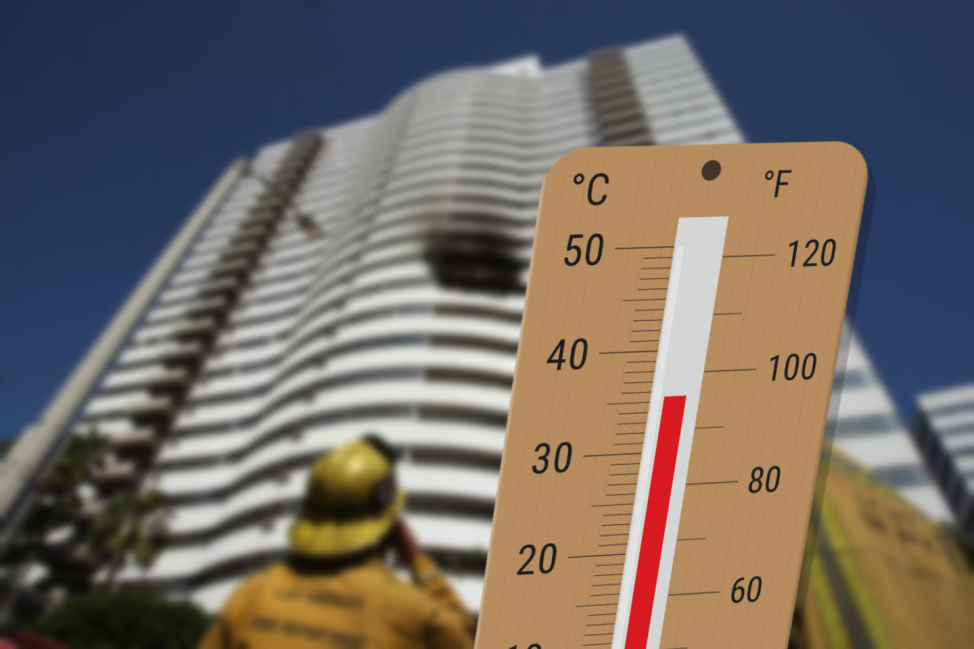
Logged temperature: 35.5 °C
